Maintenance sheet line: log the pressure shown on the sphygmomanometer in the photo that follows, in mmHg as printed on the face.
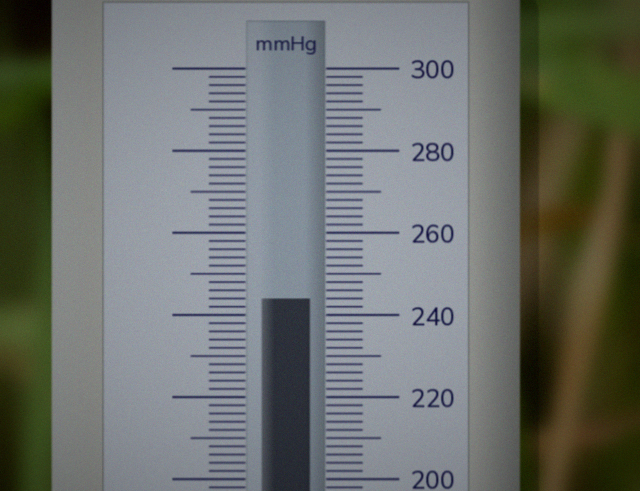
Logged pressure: 244 mmHg
